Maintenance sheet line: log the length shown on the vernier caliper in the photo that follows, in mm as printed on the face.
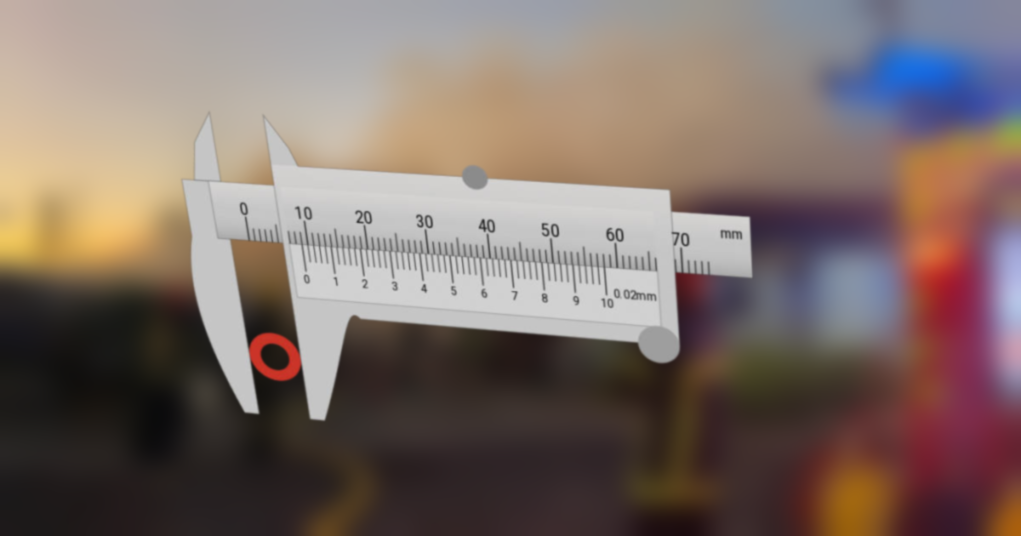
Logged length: 9.0 mm
